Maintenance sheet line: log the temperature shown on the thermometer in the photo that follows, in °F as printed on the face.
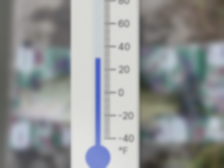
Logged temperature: 30 °F
